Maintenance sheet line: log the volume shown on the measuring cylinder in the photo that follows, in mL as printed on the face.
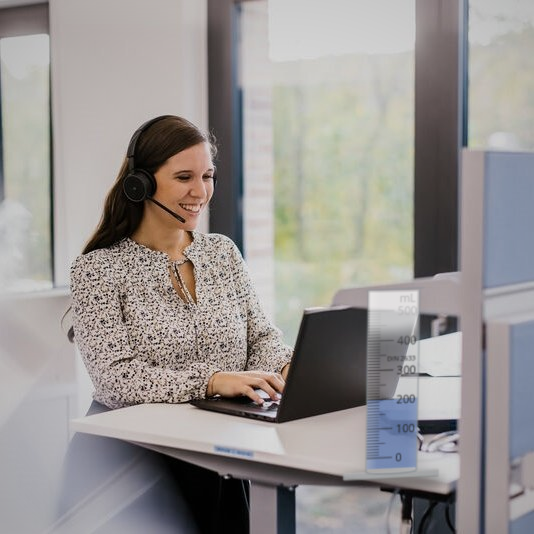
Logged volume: 200 mL
